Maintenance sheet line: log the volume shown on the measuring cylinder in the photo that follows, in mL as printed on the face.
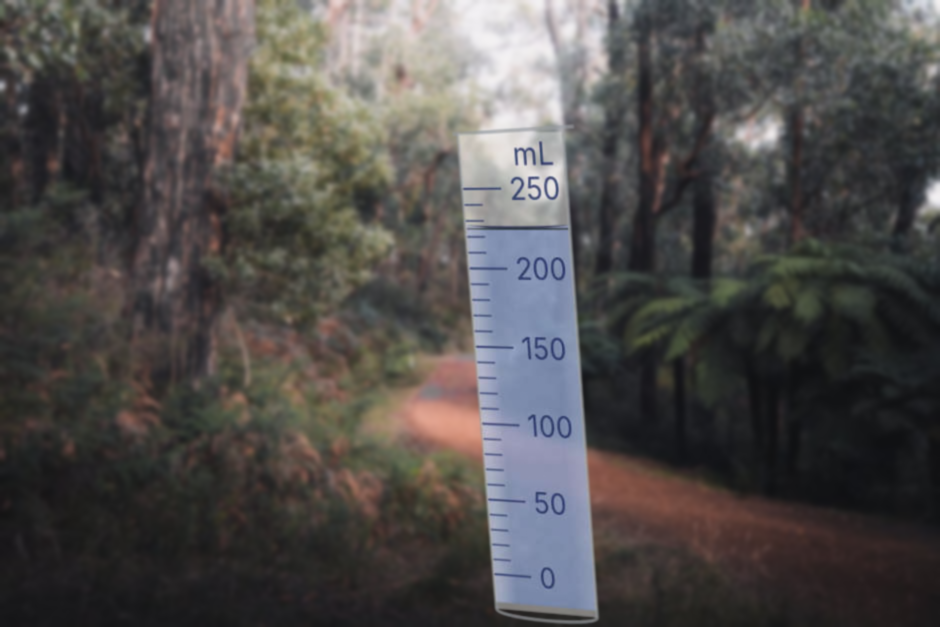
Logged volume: 225 mL
